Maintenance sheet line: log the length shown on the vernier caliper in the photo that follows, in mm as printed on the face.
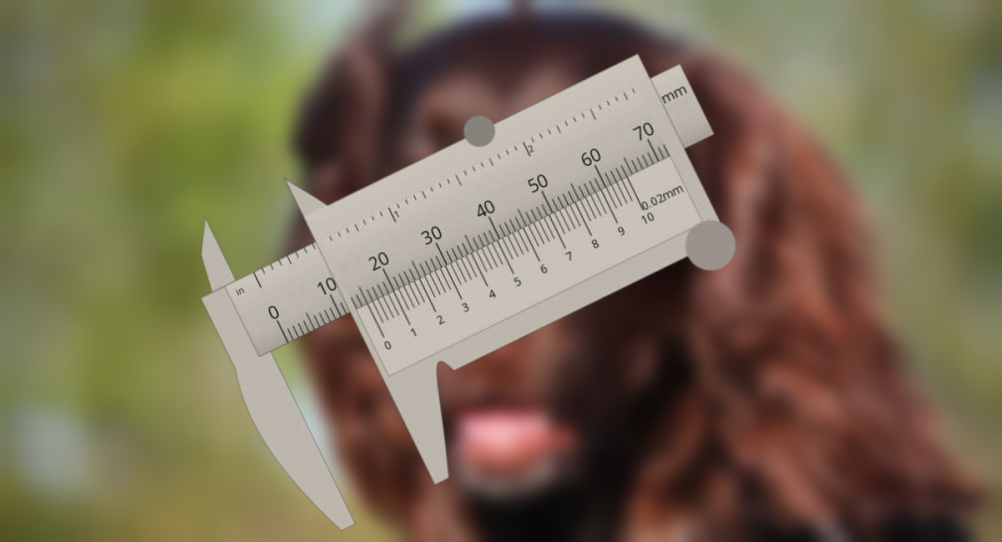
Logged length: 15.0 mm
